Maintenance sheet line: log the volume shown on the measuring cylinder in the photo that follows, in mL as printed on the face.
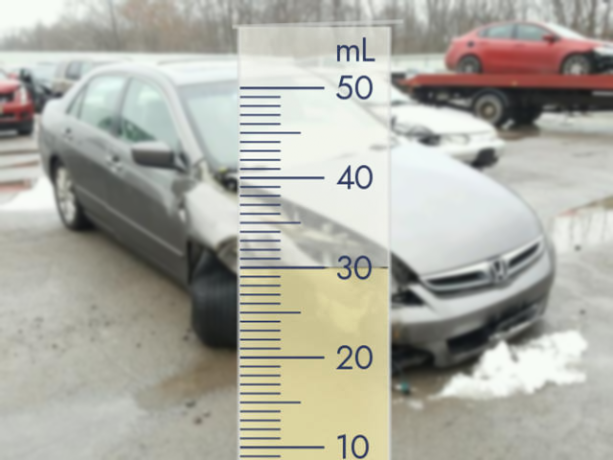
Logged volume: 30 mL
